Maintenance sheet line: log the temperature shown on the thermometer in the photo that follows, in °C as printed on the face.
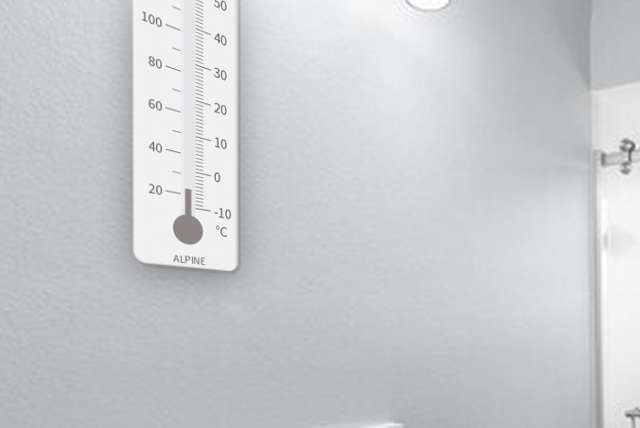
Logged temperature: -5 °C
